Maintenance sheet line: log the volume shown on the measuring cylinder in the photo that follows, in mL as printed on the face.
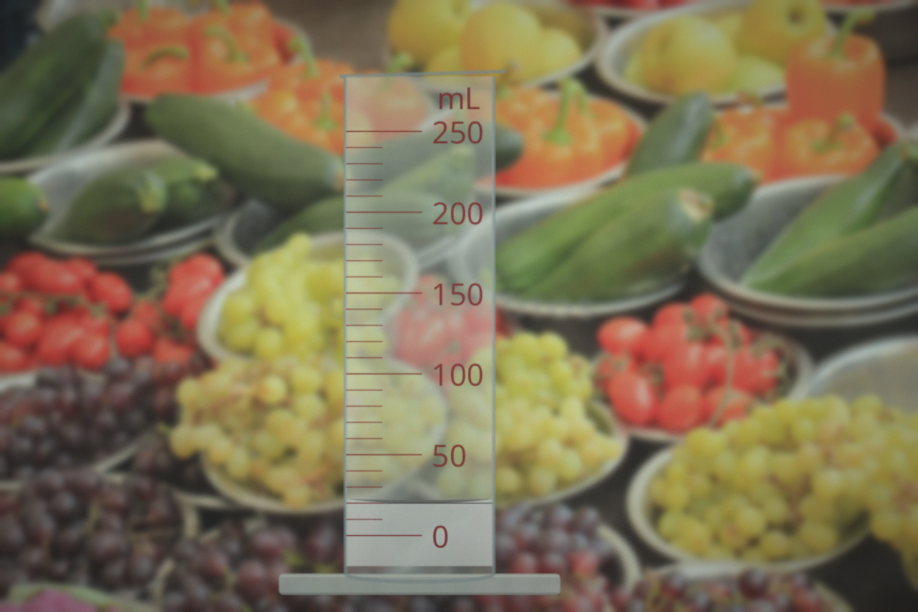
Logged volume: 20 mL
